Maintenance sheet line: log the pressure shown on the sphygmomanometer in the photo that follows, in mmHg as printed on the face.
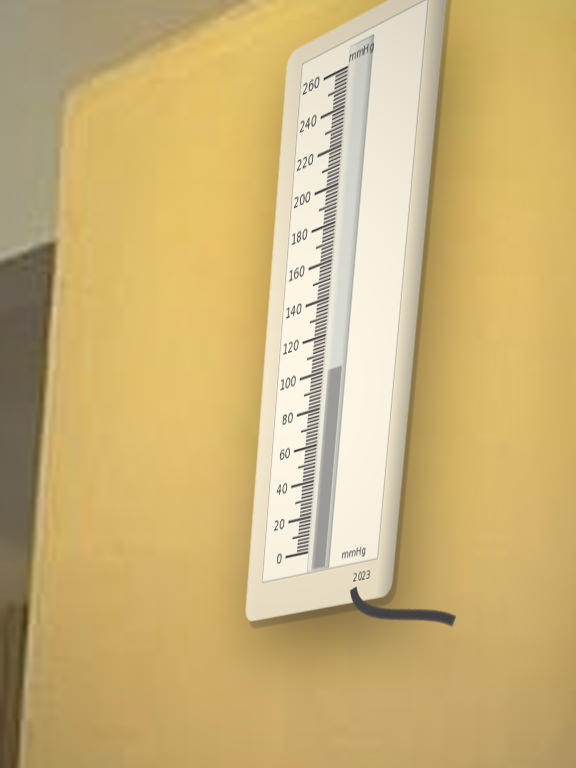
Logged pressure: 100 mmHg
